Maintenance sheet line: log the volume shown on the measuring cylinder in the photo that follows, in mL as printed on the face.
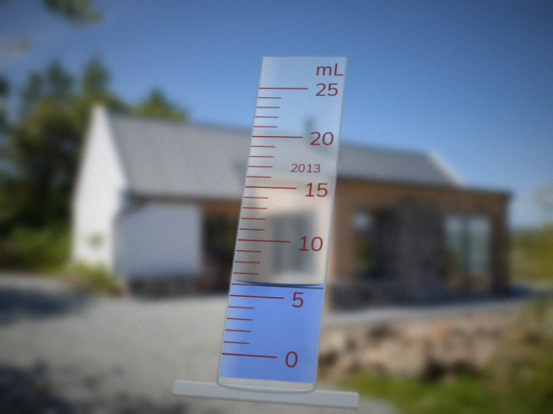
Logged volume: 6 mL
